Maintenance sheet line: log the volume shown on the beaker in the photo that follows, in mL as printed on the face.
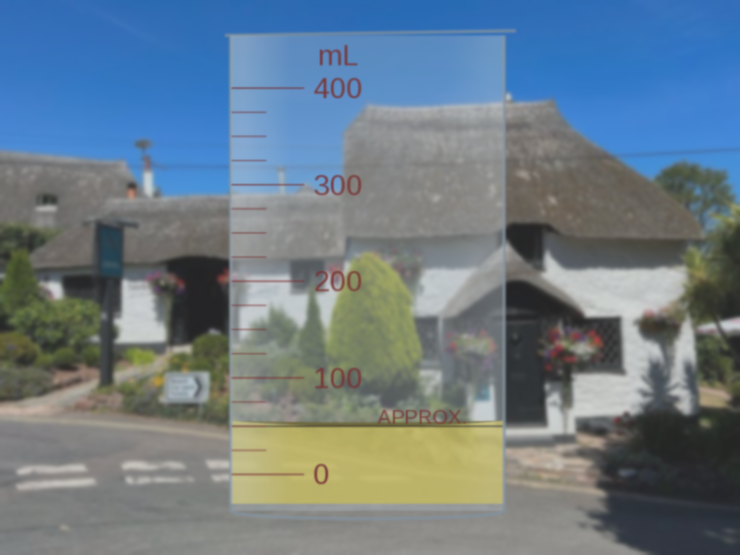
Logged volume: 50 mL
